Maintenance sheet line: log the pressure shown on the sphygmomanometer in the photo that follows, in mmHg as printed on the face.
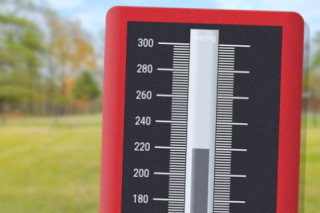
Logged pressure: 220 mmHg
